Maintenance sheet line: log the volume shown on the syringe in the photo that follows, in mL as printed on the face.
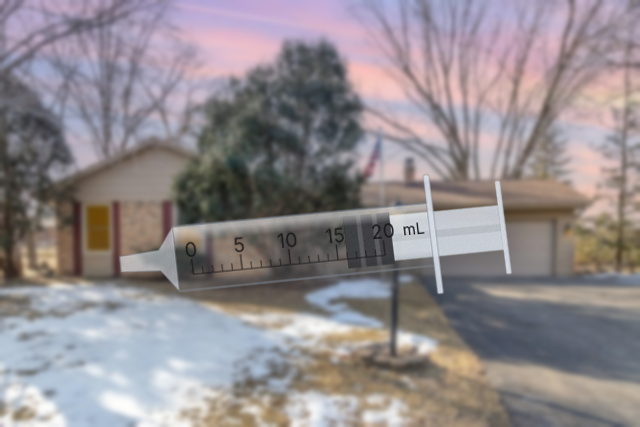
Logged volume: 16 mL
